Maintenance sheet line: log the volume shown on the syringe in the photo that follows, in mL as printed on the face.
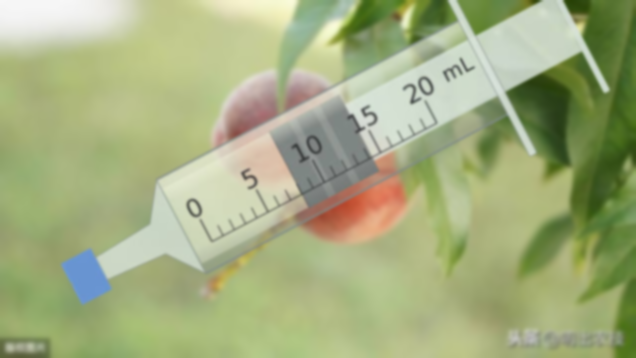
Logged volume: 8 mL
